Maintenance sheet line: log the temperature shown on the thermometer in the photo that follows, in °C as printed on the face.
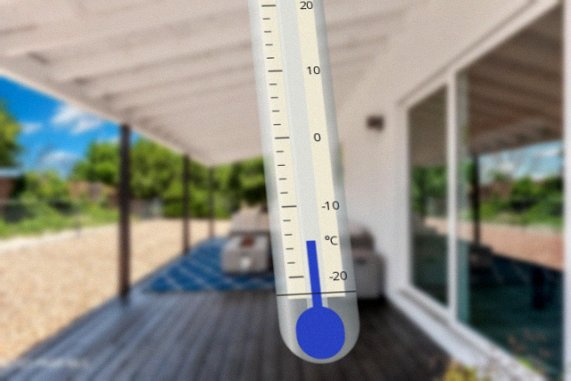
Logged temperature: -15 °C
